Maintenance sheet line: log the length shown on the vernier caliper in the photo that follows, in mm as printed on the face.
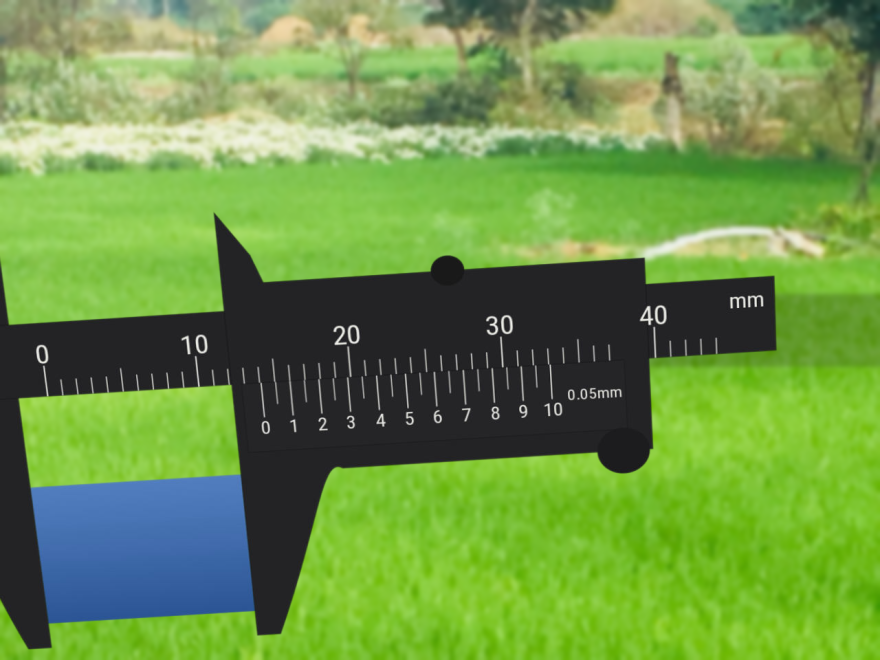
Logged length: 14.1 mm
